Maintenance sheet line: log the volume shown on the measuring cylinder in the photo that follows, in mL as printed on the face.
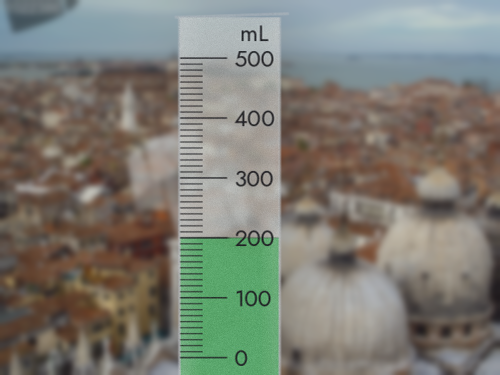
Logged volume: 200 mL
